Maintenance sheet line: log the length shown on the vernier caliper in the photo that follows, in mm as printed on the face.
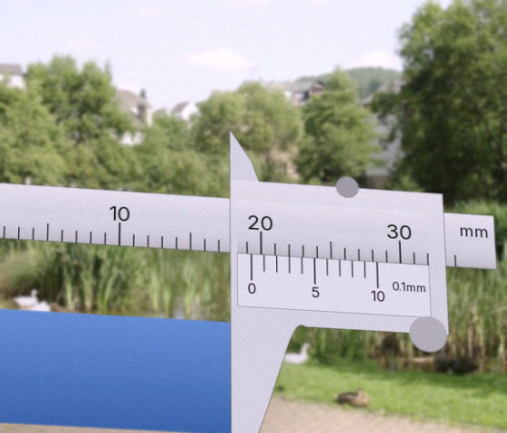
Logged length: 19.3 mm
